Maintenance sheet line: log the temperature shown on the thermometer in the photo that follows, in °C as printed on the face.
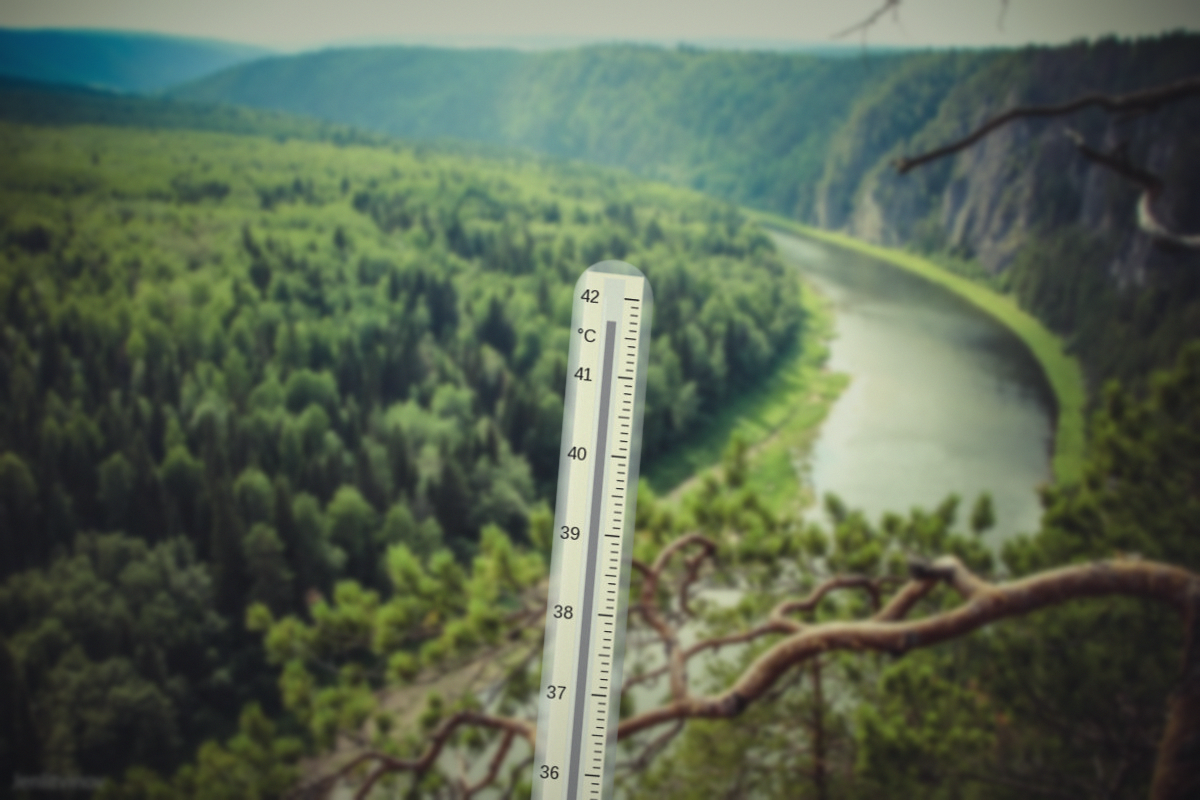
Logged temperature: 41.7 °C
